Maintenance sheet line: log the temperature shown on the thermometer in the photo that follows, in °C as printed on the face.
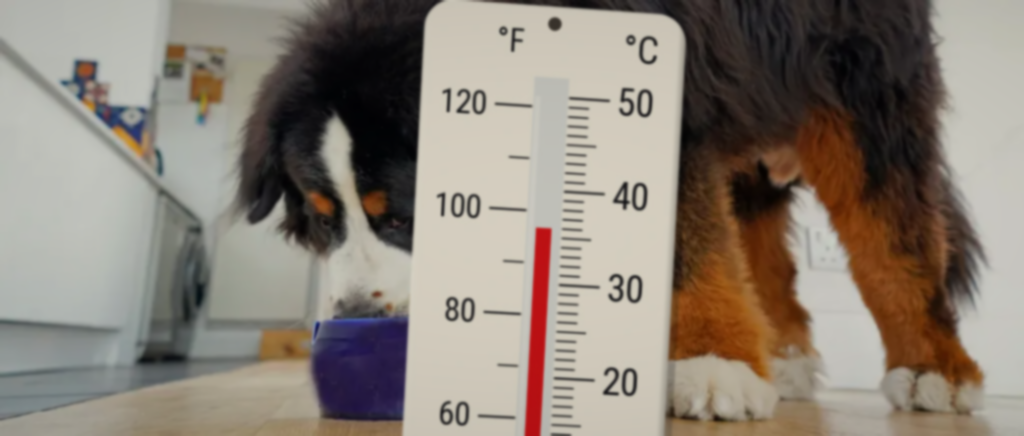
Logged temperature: 36 °C
